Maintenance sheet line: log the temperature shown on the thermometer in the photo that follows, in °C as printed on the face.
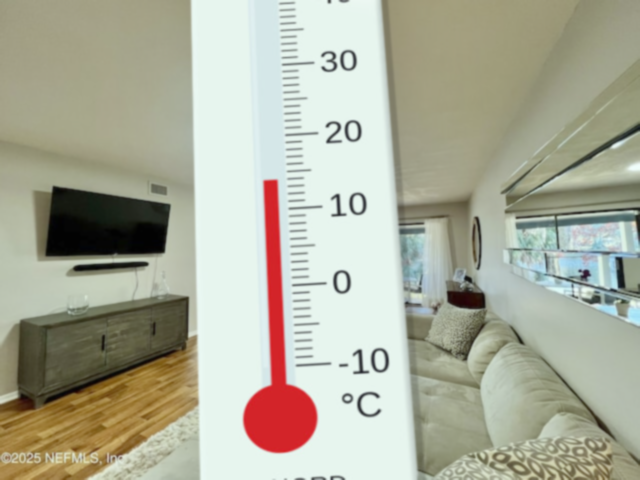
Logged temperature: 14 °C
